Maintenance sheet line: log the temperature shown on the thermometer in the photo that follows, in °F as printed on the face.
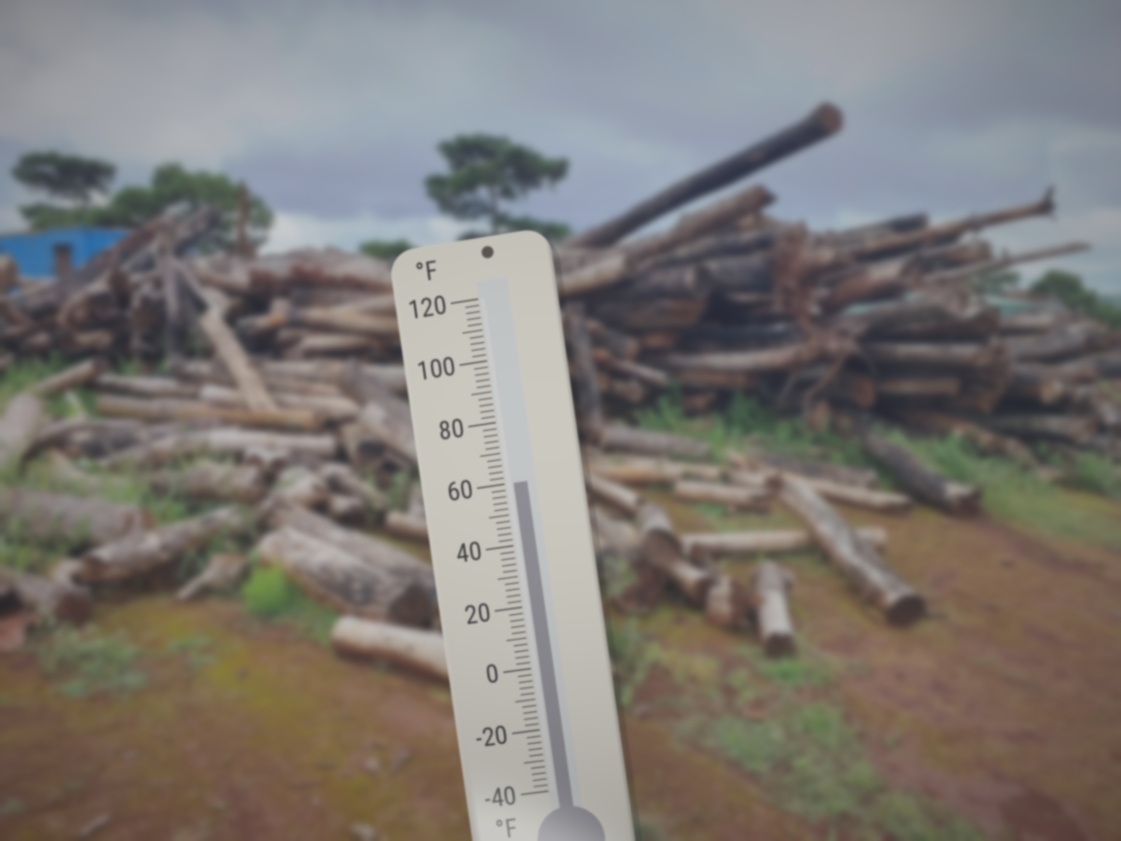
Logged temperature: 60 °F
